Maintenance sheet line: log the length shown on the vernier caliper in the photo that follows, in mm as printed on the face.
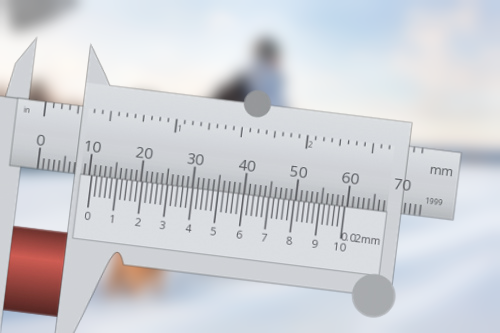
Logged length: 10.5 mm
